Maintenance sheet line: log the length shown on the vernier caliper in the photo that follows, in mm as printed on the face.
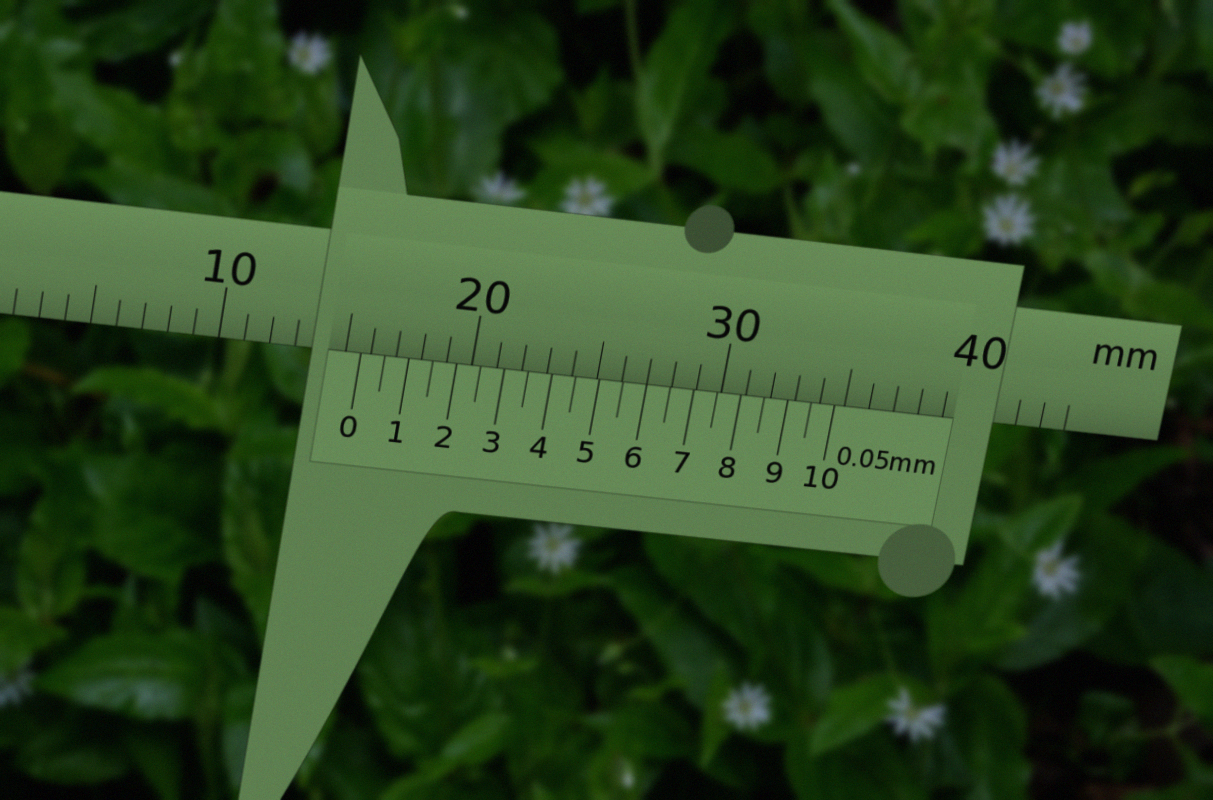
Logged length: 15.6 mm
